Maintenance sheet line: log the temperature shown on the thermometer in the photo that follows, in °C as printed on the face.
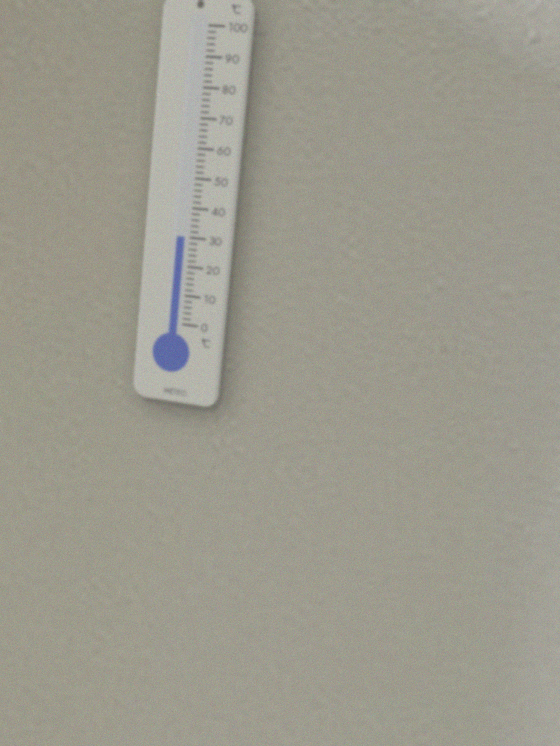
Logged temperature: 30 °C
